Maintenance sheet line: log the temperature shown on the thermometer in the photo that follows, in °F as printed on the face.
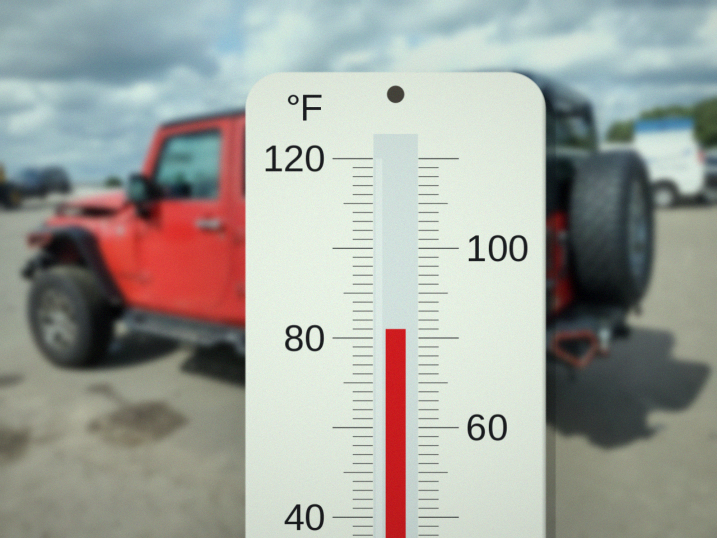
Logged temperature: 82 °F
